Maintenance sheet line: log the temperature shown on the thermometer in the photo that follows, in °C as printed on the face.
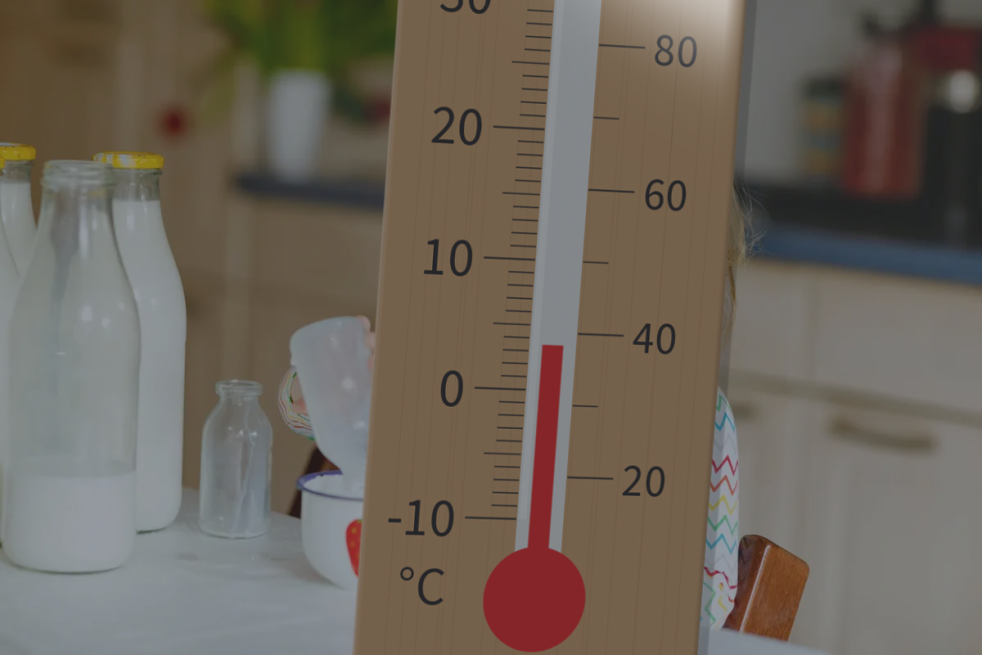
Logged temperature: 3.5 °C
